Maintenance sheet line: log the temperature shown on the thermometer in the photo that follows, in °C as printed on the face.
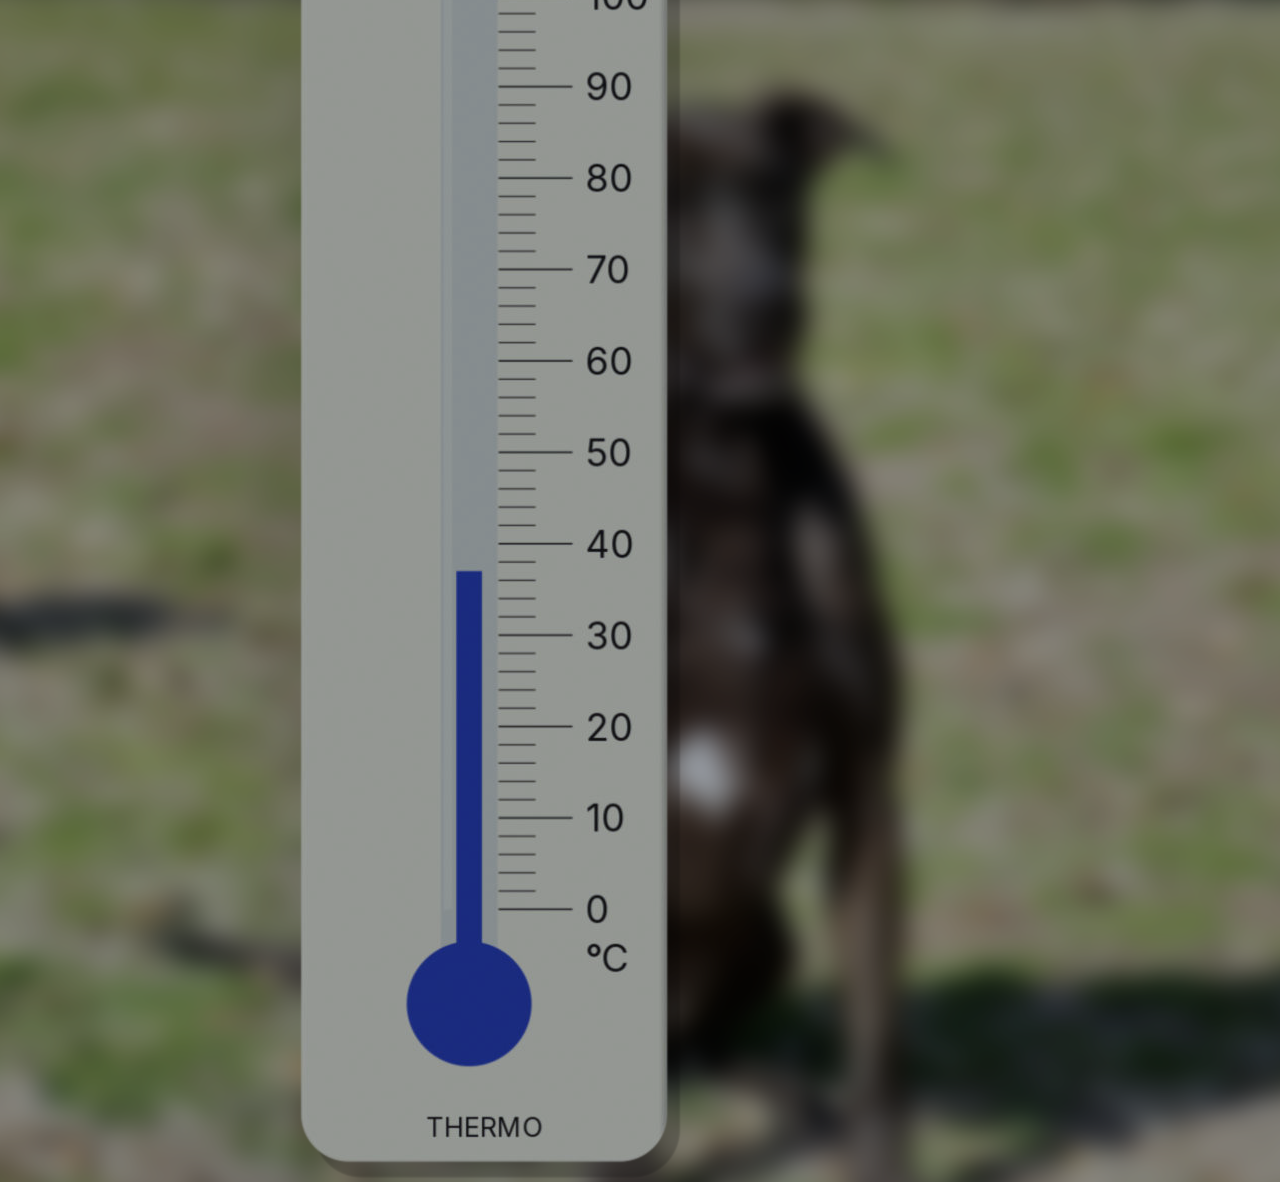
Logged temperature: 37 °C
